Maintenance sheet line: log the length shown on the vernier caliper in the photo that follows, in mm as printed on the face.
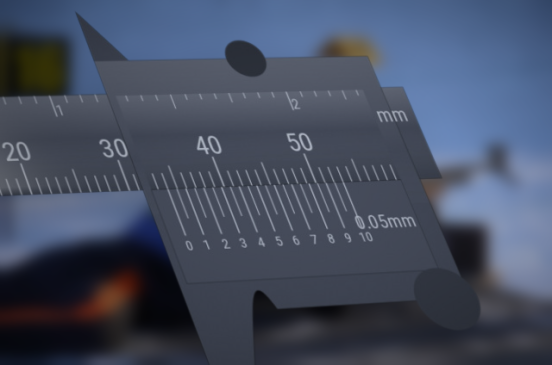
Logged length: 34.0 mm
